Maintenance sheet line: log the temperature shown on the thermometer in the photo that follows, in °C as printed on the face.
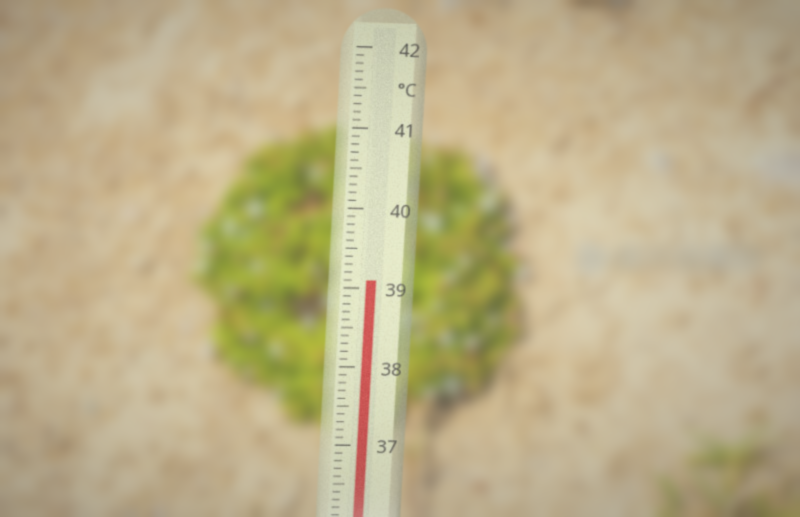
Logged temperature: 39.1 °C
